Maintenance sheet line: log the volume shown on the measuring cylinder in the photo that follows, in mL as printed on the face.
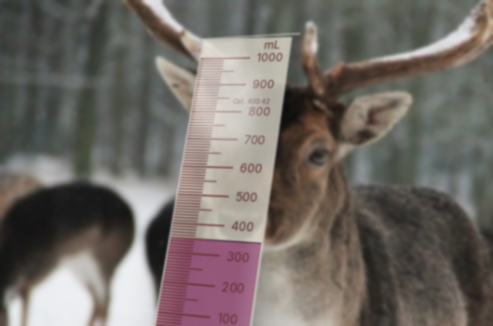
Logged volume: 350 mL
